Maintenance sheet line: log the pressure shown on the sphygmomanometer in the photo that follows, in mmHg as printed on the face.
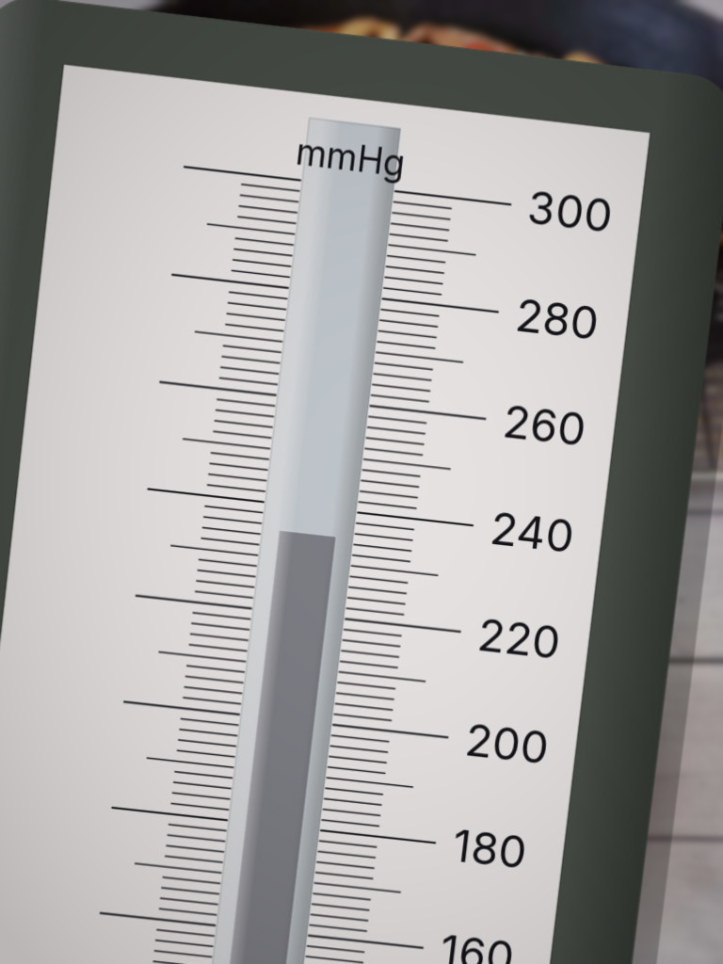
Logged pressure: 235 mmHg
